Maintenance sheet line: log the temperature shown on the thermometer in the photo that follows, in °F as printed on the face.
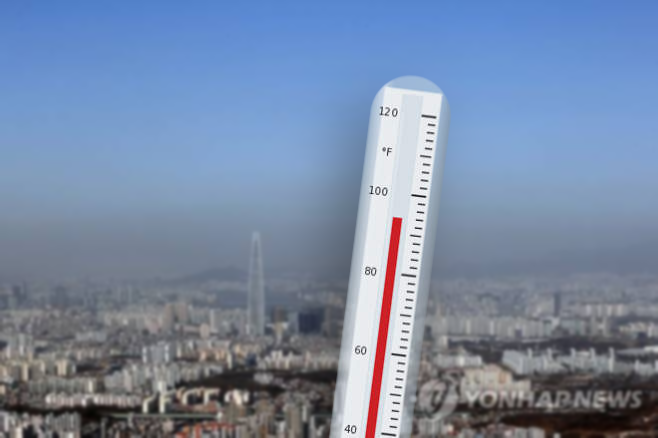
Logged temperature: 94 °F
